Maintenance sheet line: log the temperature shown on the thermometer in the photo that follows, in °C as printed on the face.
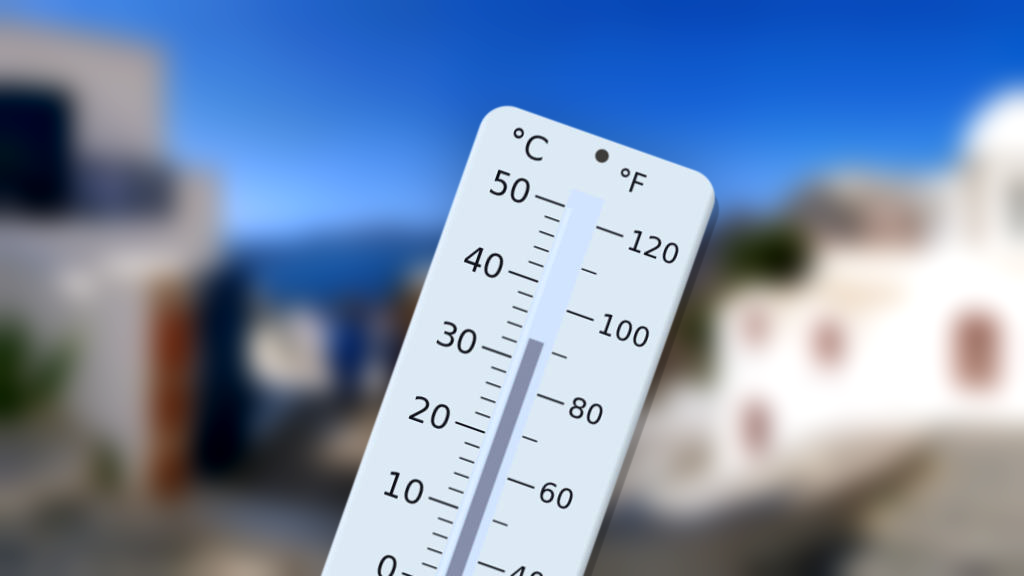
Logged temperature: 33 °C
